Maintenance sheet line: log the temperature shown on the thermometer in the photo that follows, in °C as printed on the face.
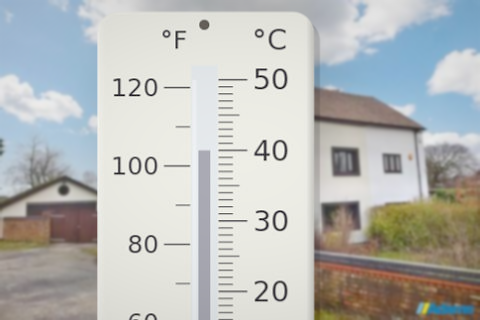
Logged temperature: 40 °C
